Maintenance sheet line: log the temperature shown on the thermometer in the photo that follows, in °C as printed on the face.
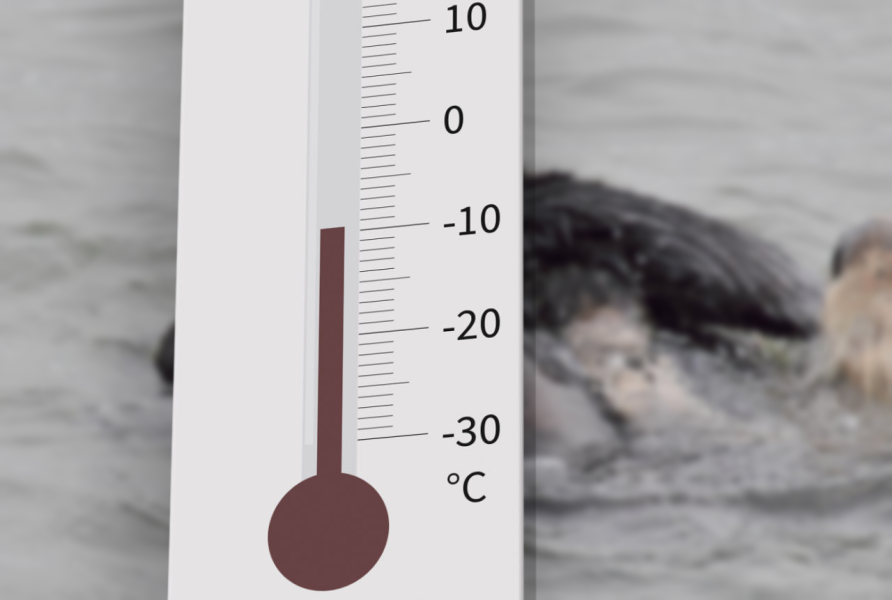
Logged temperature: -9.5 °C
